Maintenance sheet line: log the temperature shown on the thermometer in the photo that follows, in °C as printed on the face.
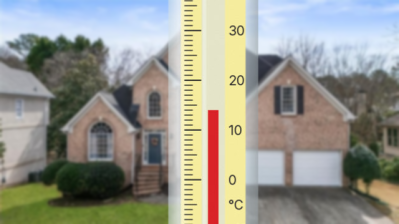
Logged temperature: 14 °C
